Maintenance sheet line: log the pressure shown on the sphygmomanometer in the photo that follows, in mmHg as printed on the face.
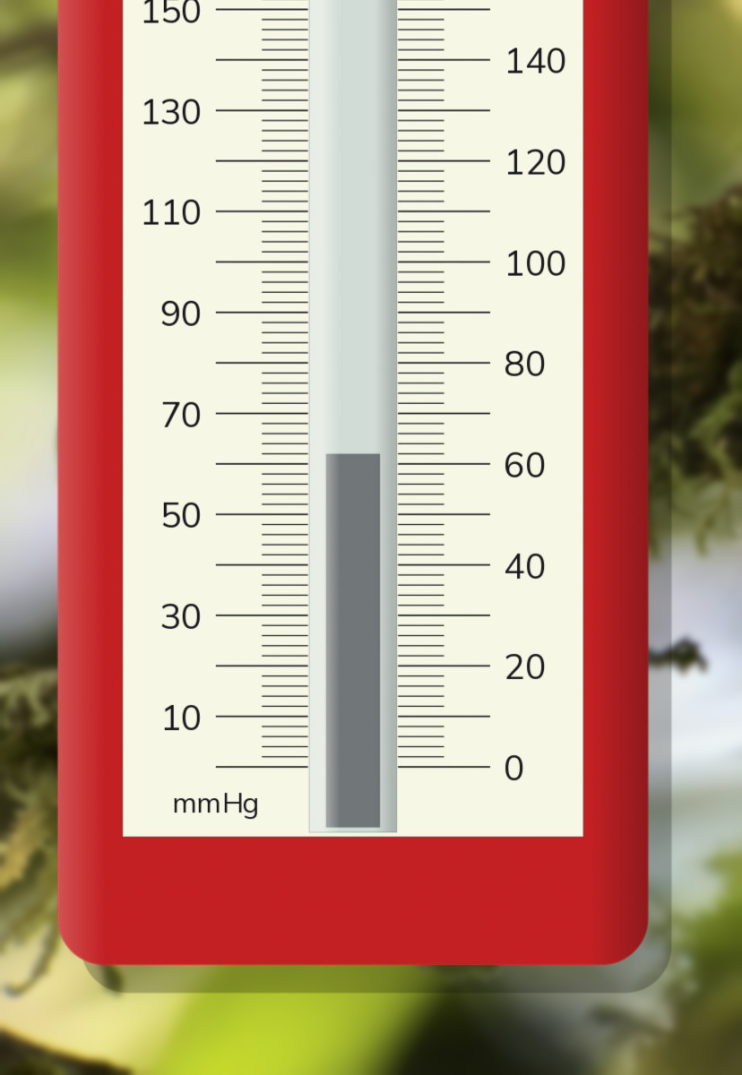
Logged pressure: 62 mmHg
